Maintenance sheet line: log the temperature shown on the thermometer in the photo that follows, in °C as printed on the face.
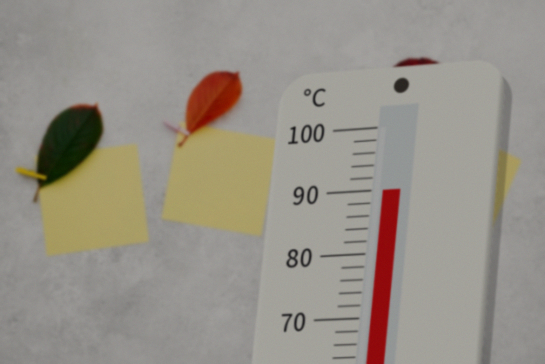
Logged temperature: 90 °C
